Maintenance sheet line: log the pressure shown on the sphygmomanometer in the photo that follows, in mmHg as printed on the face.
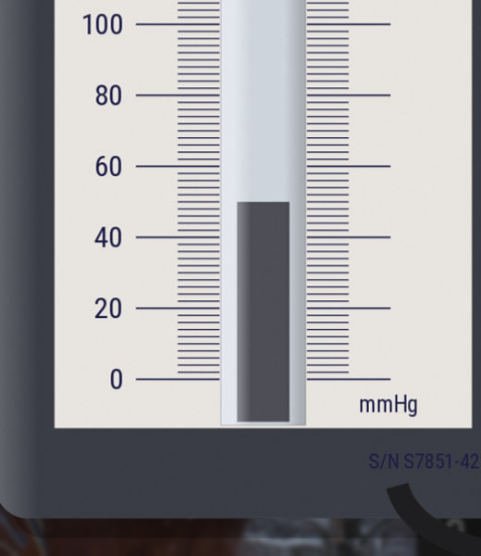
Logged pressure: 50 mmHg
